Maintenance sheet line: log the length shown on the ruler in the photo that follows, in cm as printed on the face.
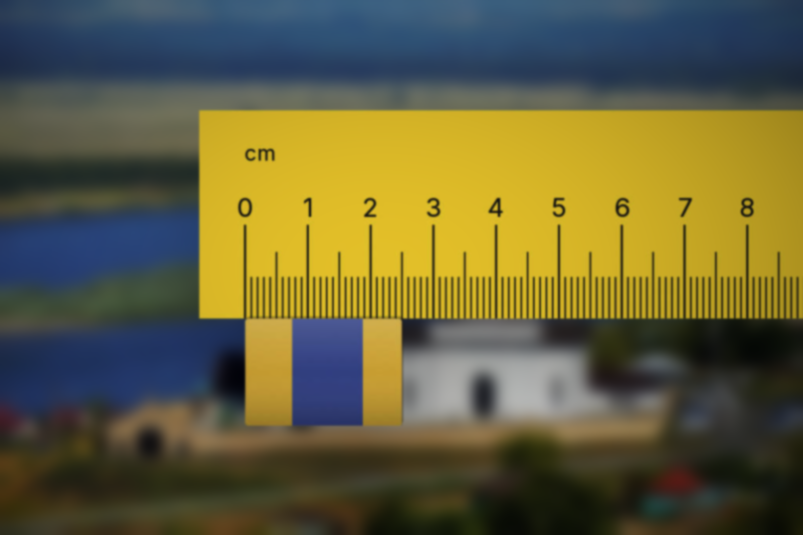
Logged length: 2.5 cm
